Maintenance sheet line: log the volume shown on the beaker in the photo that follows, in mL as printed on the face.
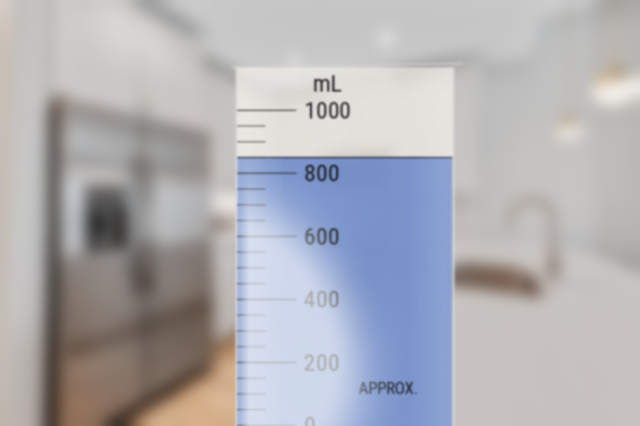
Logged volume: 850 mL
